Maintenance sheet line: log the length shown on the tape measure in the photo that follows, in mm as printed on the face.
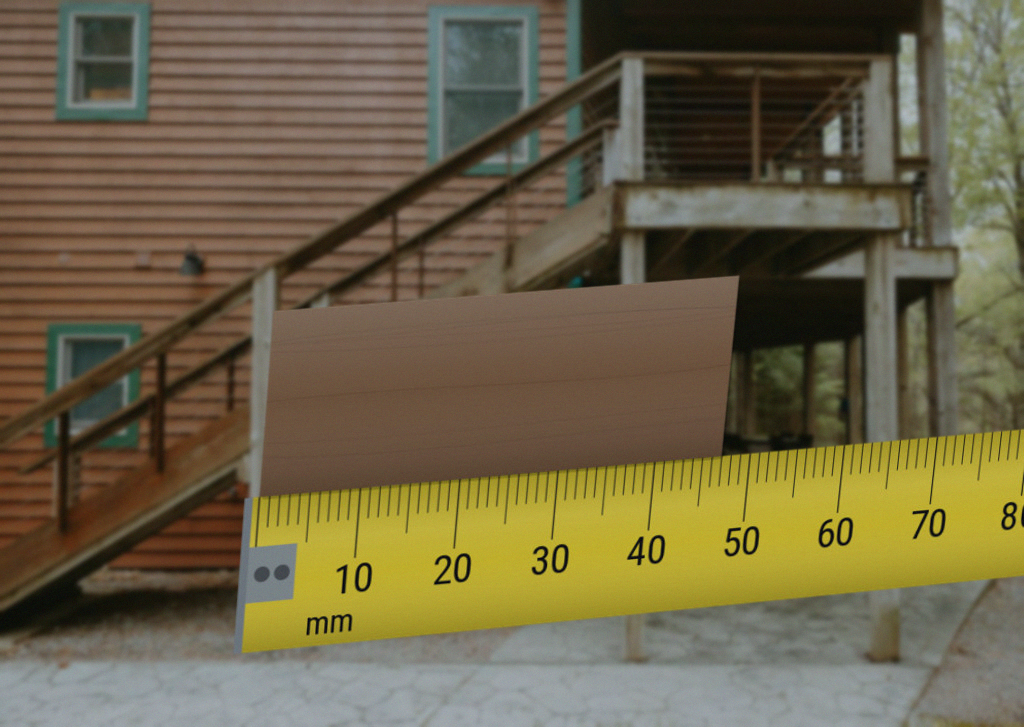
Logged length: 47 mm
